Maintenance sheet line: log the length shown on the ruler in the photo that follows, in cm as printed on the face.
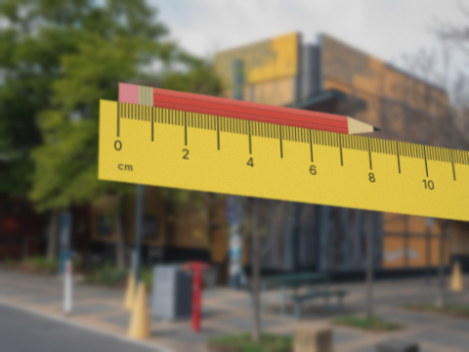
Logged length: 8.5 cm
